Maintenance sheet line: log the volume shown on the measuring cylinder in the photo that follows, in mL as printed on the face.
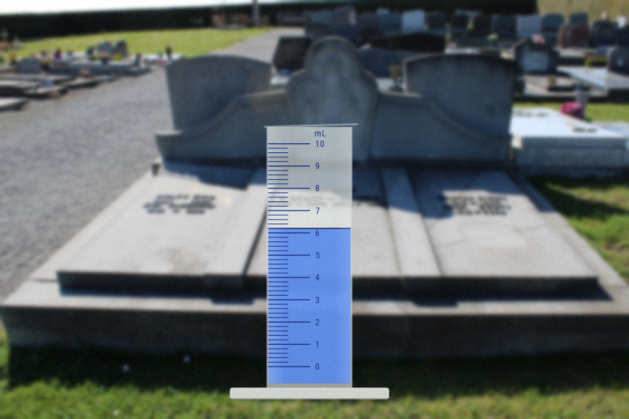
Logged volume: 6.2 mL
